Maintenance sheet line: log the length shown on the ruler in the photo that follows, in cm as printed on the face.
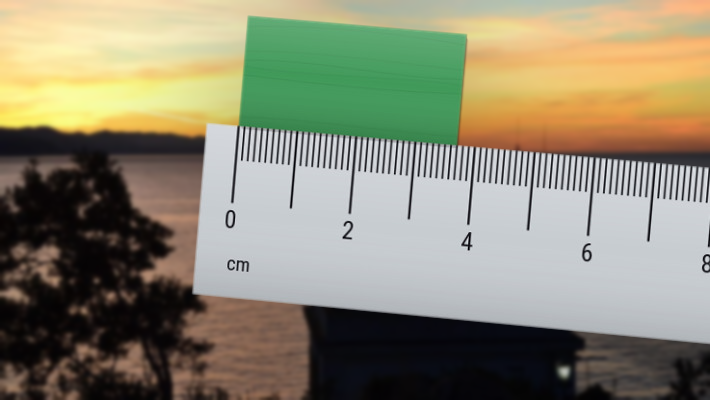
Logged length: 3.7 cm
